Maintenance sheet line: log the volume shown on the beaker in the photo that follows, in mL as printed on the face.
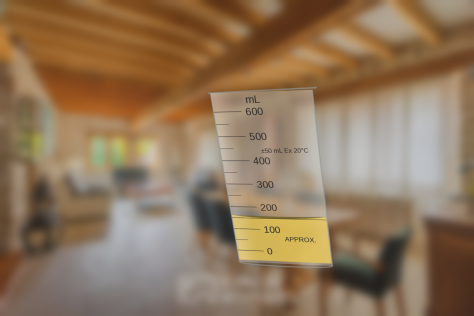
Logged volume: 150 mL
